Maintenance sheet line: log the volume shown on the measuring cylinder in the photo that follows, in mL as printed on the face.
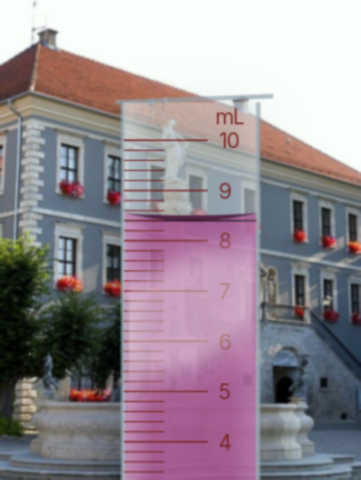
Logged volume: 8.4 mL
